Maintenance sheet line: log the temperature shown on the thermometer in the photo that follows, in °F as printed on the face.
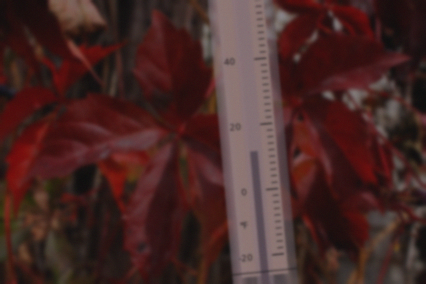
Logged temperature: 12 °F
